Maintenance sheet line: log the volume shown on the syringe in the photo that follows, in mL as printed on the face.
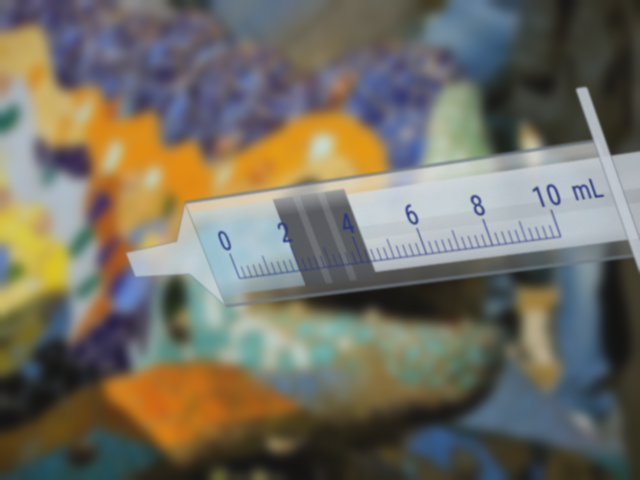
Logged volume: 2 mL
